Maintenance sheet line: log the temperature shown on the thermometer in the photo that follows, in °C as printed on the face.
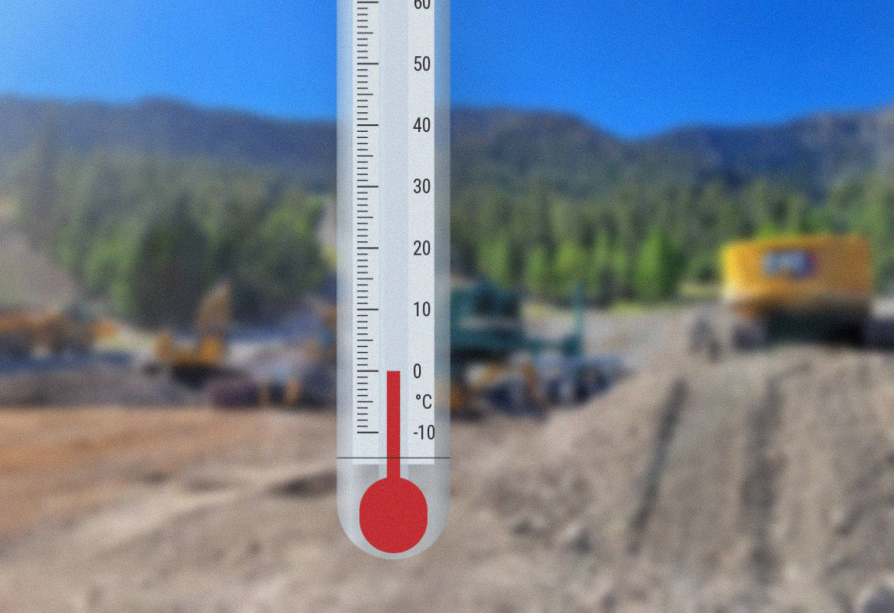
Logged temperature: 0 °C
